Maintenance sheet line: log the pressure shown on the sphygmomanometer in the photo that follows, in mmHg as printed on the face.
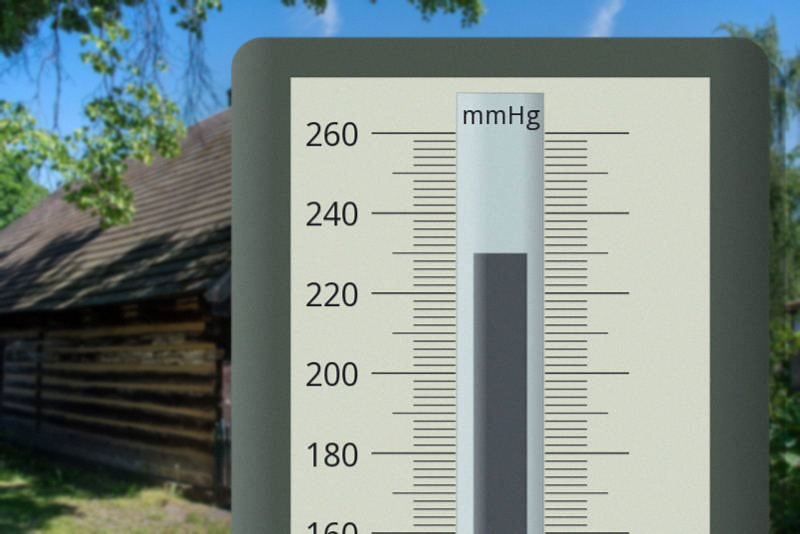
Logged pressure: 230 mmHg
